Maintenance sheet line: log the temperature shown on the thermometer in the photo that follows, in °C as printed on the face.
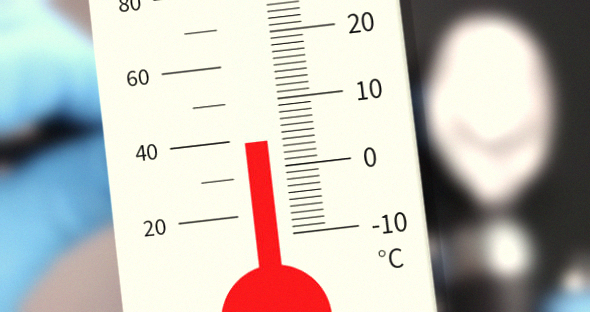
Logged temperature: 4 °C
